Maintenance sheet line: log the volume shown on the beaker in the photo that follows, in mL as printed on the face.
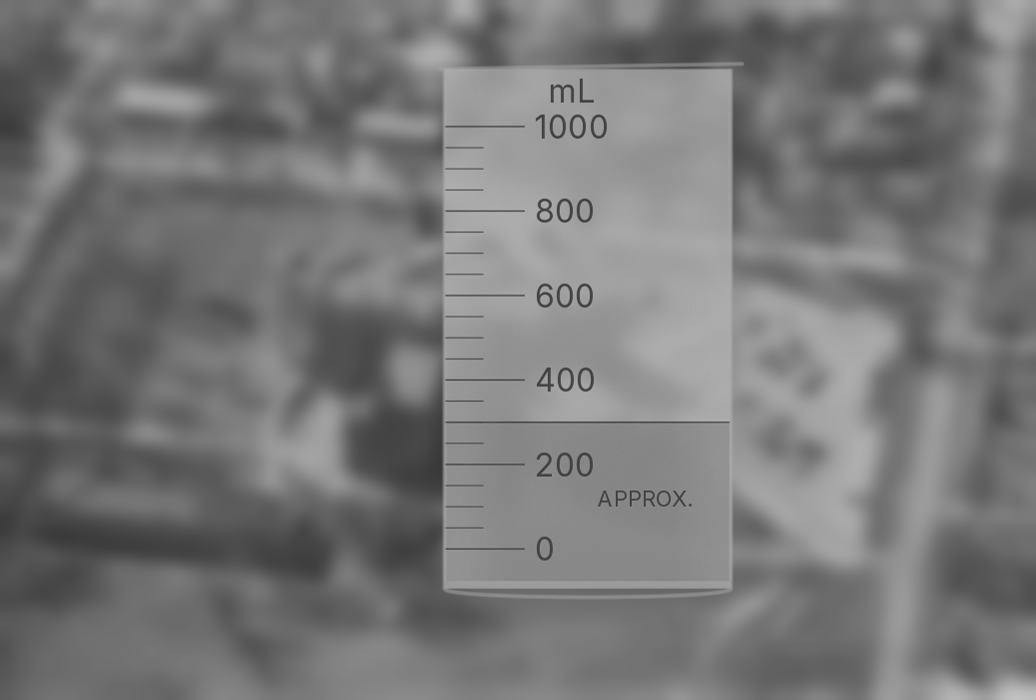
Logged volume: 300 mL
